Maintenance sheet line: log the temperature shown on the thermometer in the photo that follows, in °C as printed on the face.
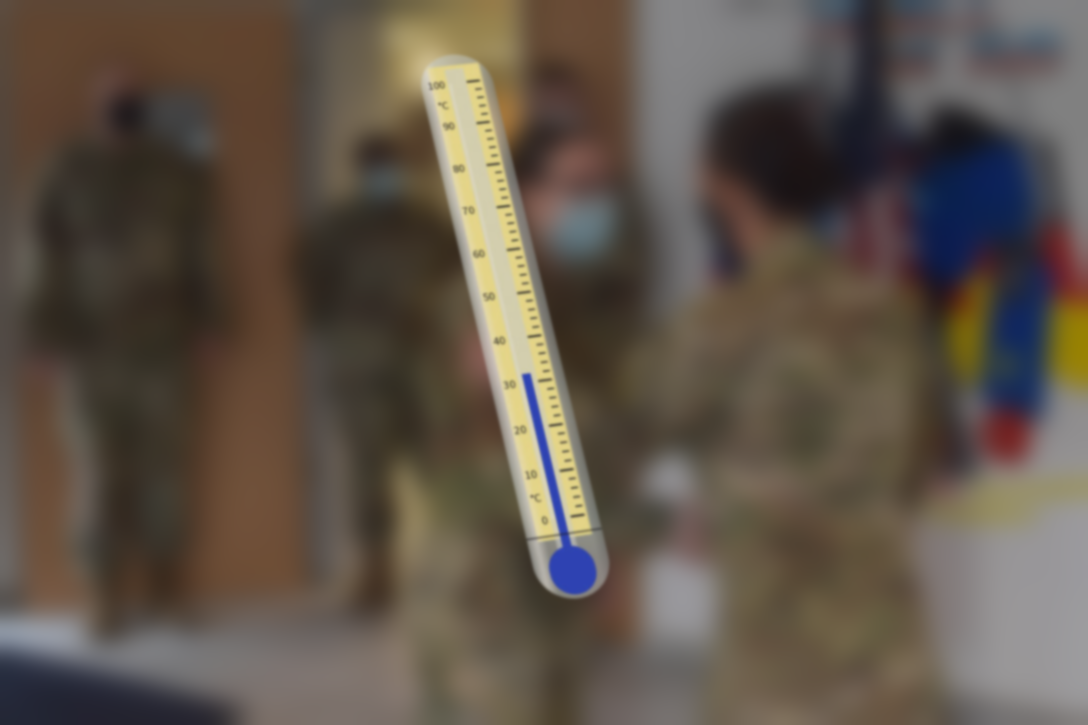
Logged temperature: 32 °C
